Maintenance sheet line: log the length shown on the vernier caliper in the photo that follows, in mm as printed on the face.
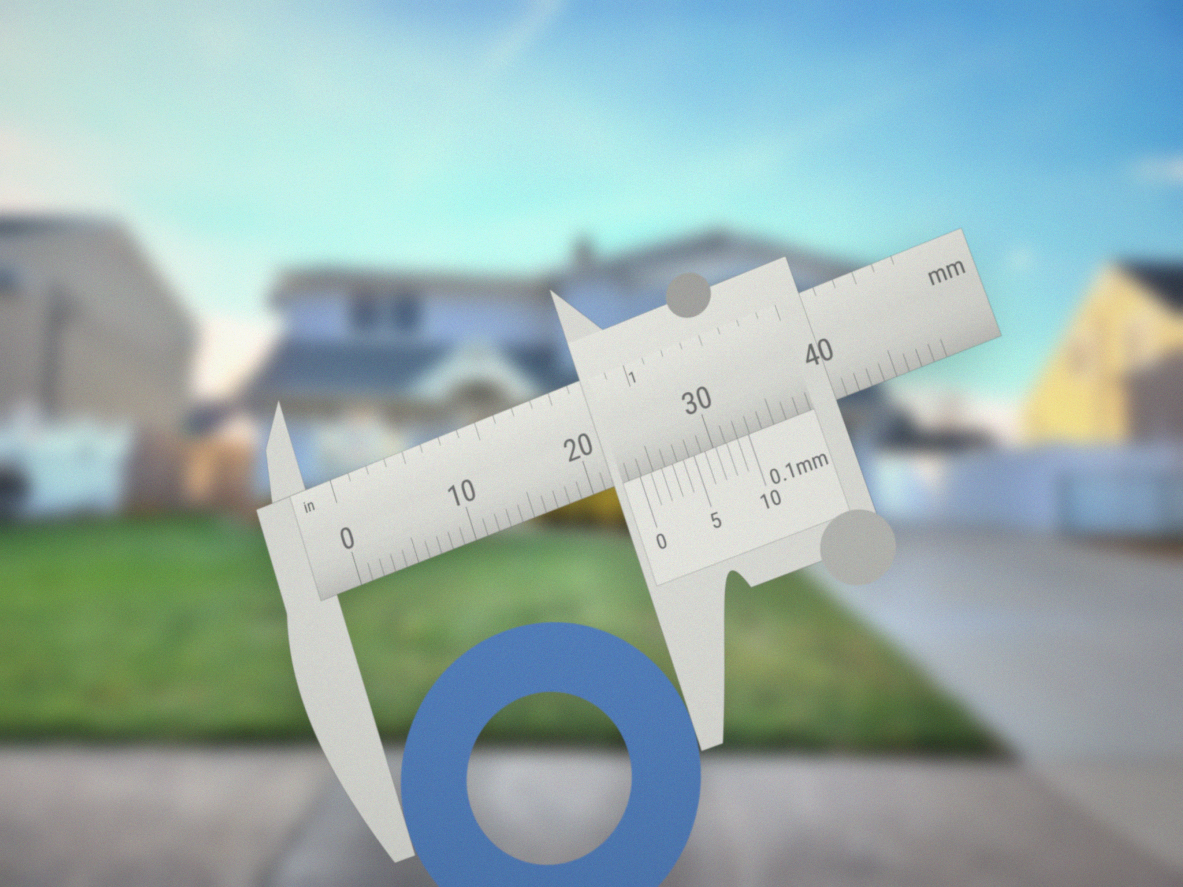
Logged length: 23.9 mm
